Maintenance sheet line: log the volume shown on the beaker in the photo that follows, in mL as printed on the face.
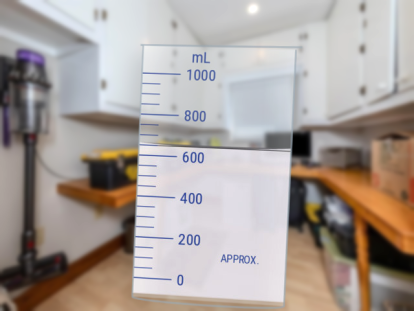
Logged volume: 650 mL
